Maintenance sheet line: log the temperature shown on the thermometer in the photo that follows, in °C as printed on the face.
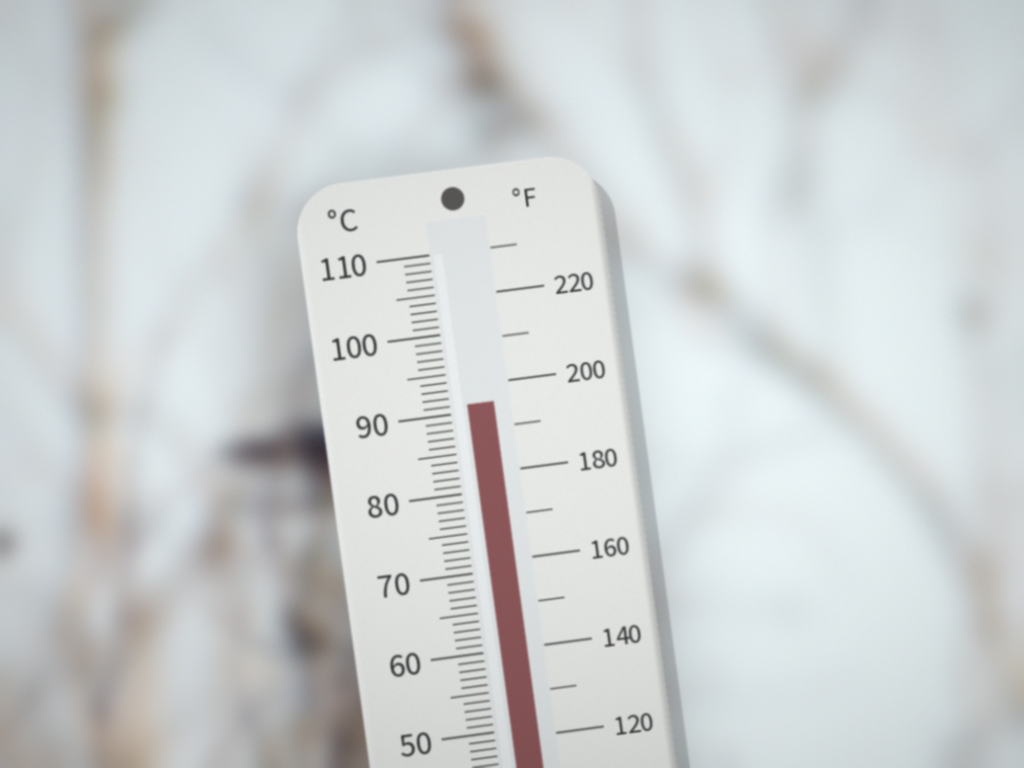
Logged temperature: 91 °C
